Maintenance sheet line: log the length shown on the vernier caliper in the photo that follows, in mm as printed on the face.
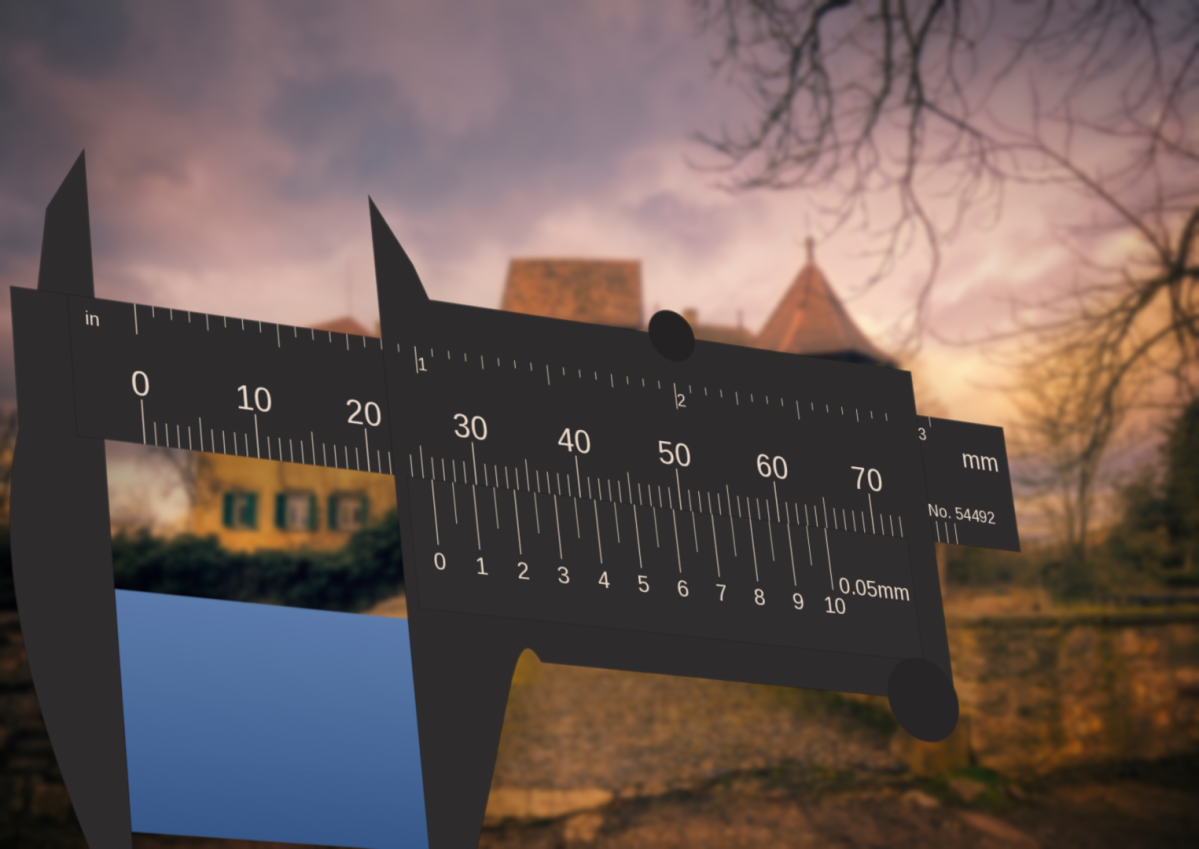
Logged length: 25.8 mm
